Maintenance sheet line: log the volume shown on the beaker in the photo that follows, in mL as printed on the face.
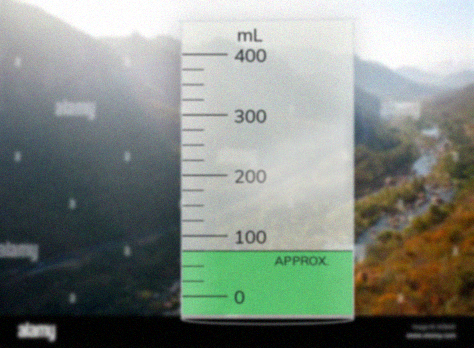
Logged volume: 75 mL
